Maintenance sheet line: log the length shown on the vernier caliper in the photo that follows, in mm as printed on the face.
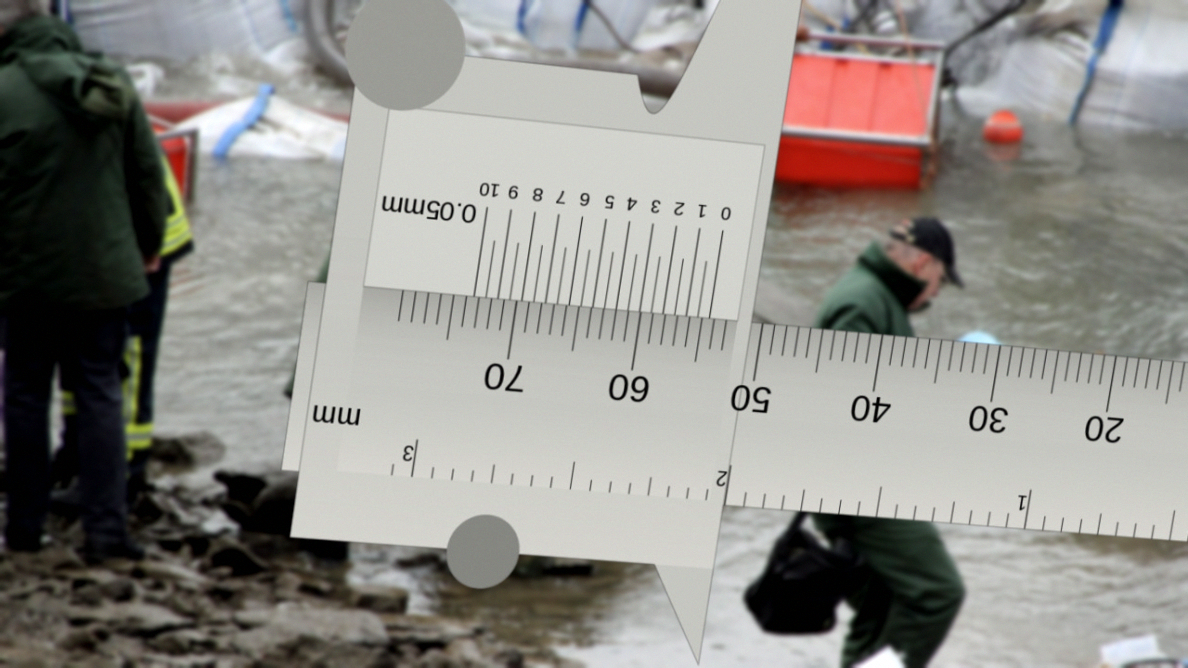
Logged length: 54.4 mm
